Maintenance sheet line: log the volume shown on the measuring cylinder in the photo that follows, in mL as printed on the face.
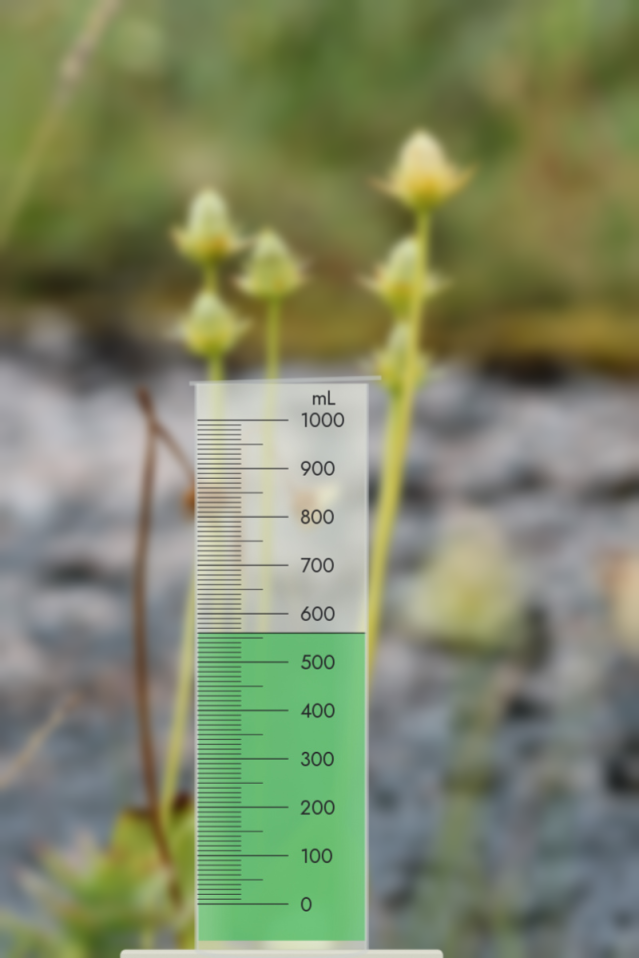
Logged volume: 560 mL
